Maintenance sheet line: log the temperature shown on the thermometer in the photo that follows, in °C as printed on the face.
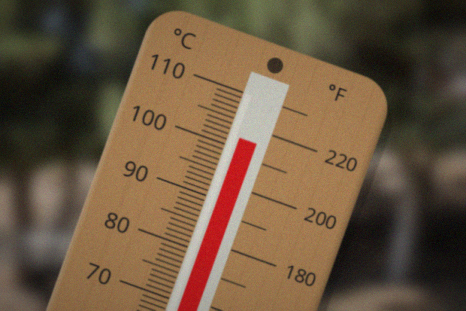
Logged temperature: 102 °C
